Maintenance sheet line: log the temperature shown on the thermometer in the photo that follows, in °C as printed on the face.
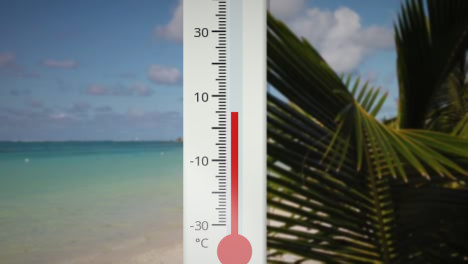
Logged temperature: 5 °C
